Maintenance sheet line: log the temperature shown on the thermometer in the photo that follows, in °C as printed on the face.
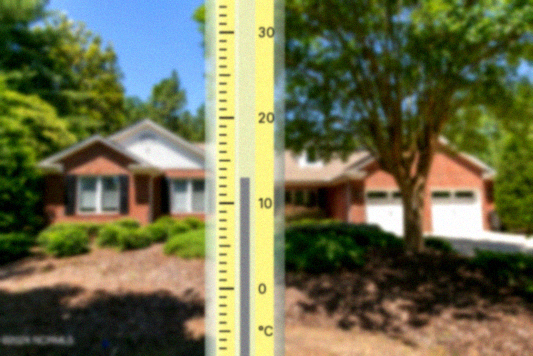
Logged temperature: 13 °C
